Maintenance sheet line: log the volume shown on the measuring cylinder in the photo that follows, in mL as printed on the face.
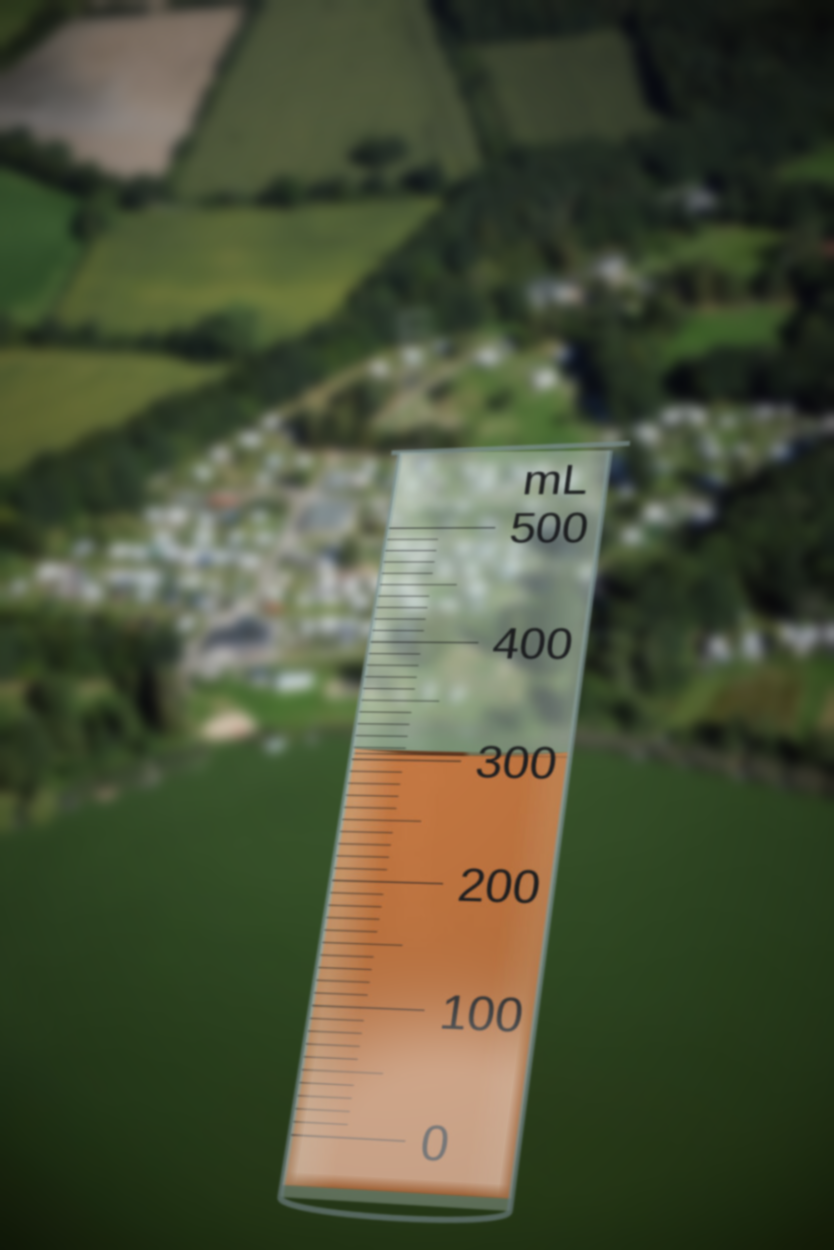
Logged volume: 305 mL
